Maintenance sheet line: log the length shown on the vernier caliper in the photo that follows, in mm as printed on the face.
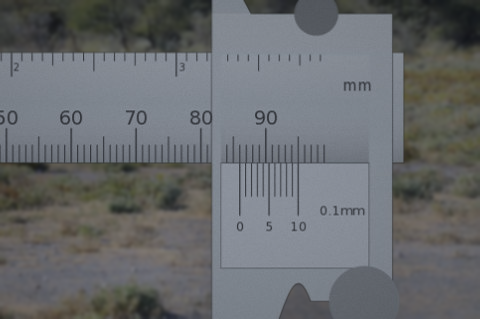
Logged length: 86.0 mm
